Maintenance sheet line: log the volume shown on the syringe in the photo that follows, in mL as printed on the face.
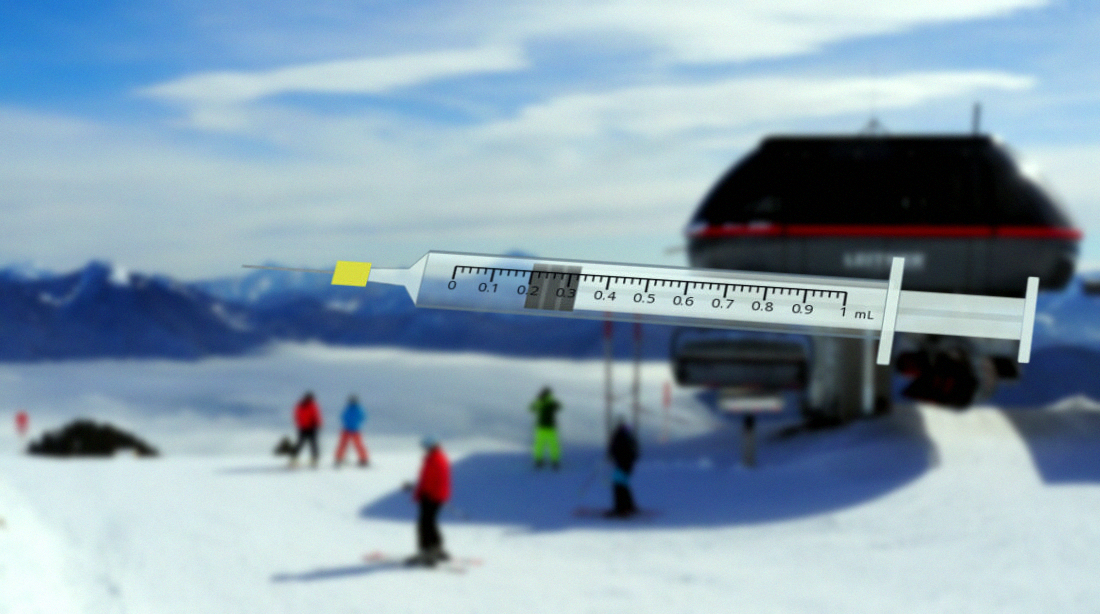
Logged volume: 0.2 mL
